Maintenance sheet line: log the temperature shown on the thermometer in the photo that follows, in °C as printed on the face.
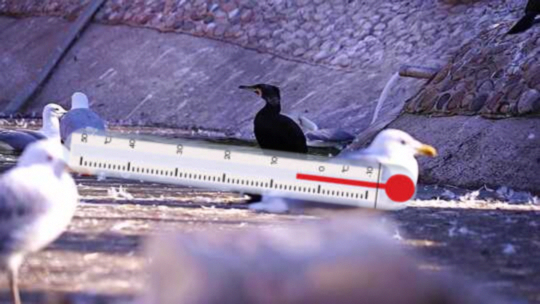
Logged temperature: 5 °C
